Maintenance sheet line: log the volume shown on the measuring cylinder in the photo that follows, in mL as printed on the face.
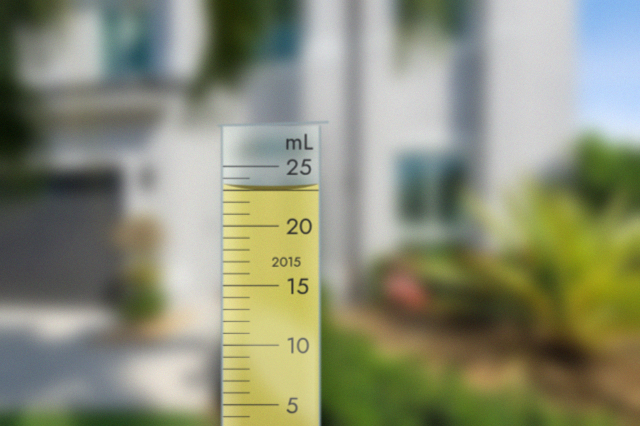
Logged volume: 23 mL
